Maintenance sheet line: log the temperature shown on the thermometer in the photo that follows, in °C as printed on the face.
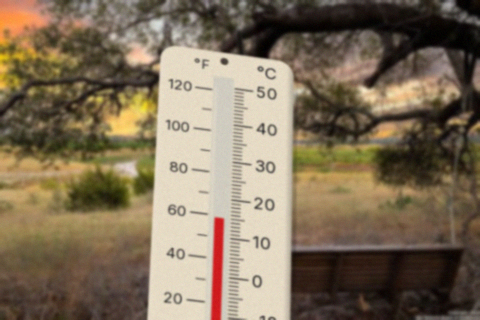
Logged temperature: 15 °C
